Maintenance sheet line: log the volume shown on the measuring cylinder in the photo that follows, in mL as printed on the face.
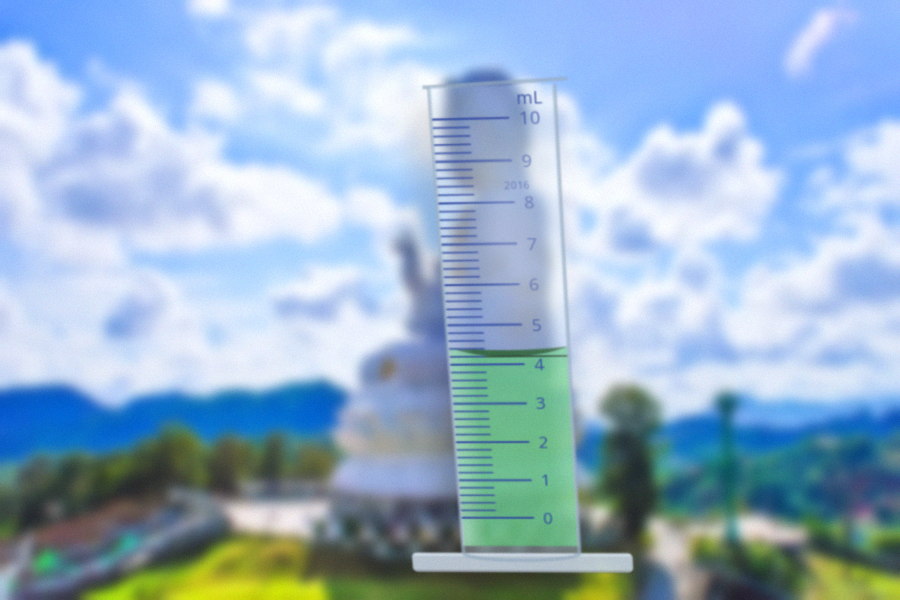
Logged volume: 4.2 mL
